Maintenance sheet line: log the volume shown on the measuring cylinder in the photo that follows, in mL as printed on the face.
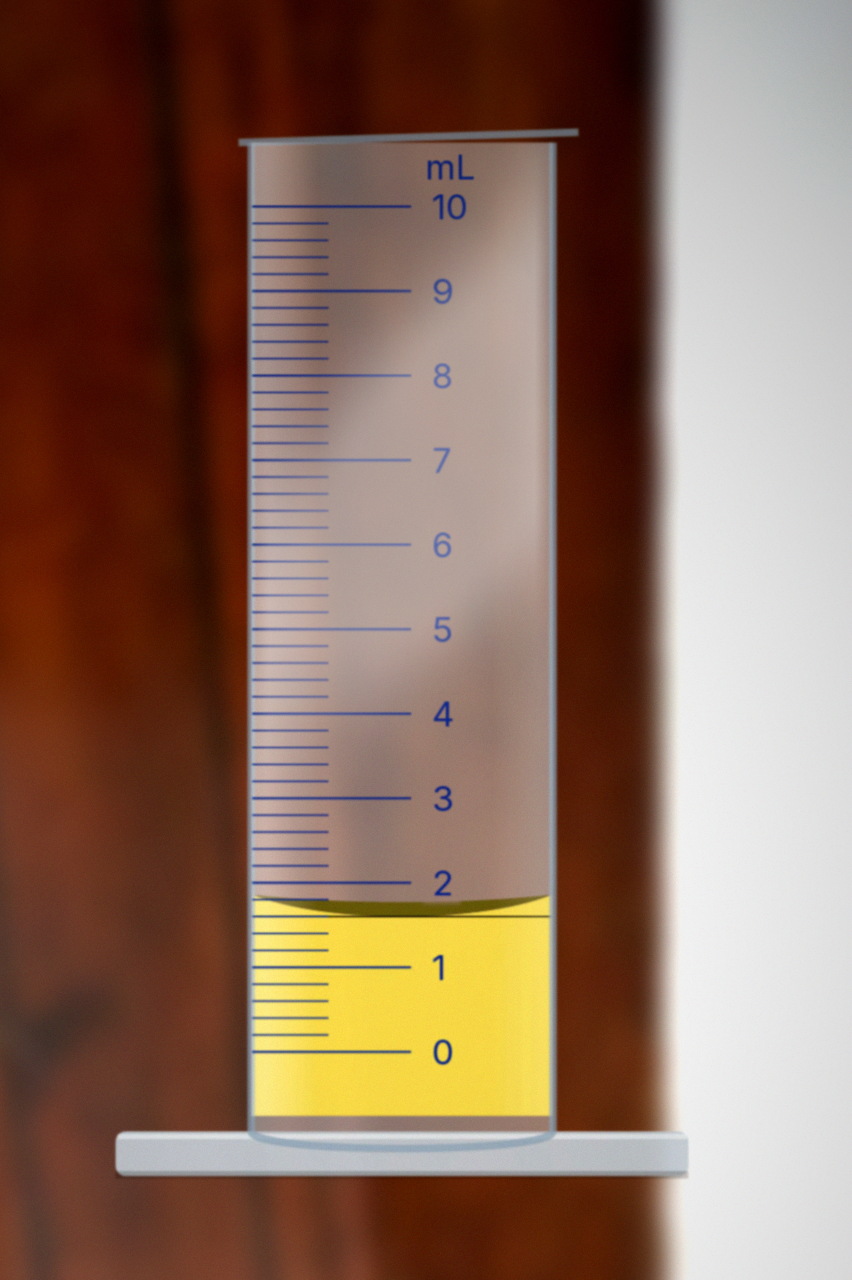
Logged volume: 1.6 mL
